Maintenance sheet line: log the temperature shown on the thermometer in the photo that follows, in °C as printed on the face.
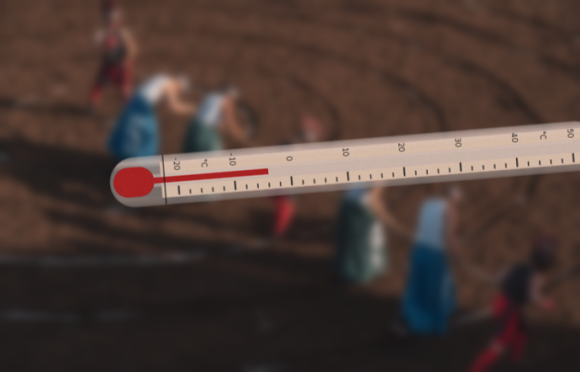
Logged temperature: -4 °C
